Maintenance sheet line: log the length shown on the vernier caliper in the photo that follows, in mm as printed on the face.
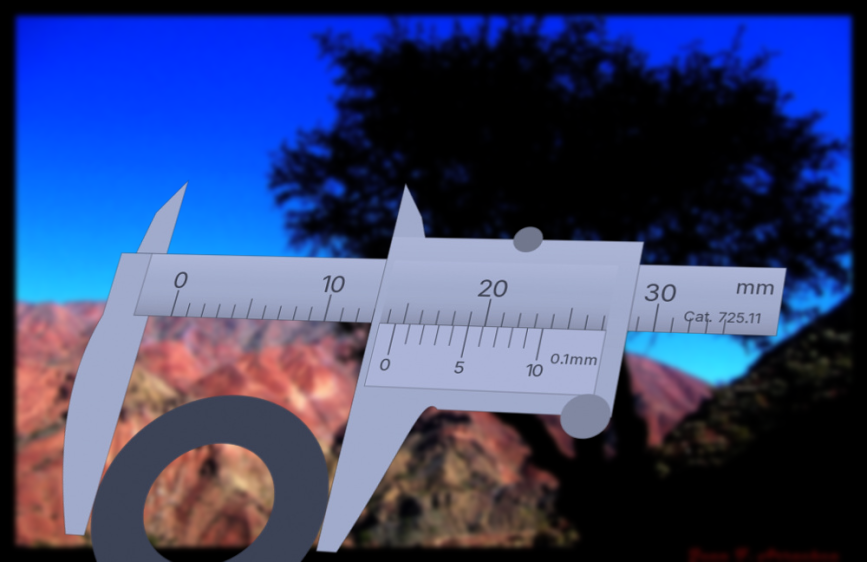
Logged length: 14.5 mm
